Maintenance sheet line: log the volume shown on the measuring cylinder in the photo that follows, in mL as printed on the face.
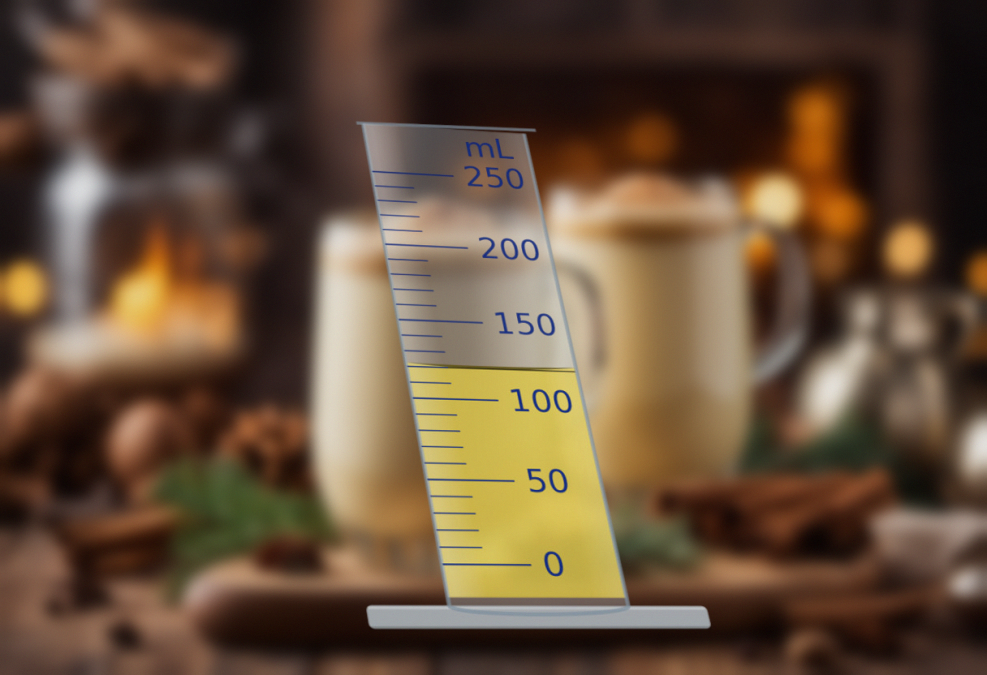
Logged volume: 120 mL
